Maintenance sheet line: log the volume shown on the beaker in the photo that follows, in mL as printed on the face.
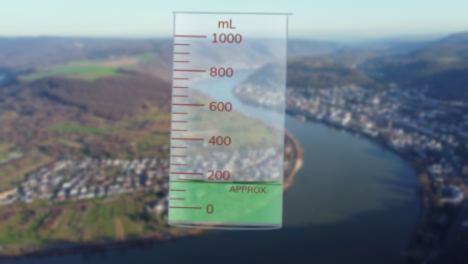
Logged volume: 150 mL
